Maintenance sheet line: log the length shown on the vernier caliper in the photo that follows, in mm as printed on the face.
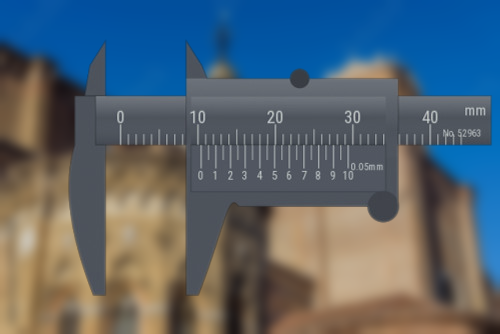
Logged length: 10.4 mm
